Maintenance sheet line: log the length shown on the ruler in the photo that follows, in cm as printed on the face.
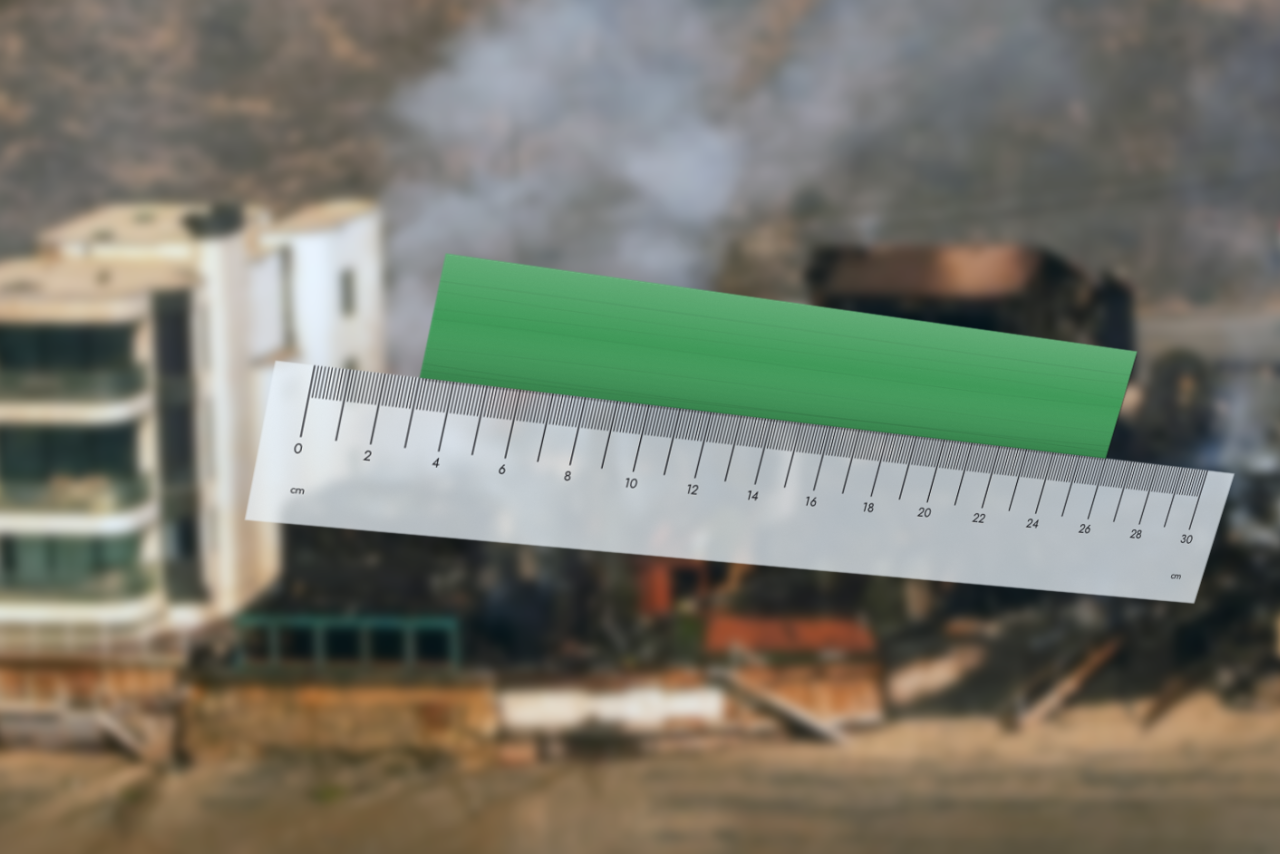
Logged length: 23 cm
